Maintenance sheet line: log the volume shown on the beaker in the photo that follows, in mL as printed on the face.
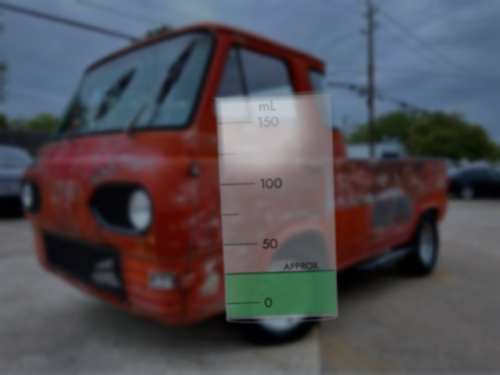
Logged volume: 25 mL
